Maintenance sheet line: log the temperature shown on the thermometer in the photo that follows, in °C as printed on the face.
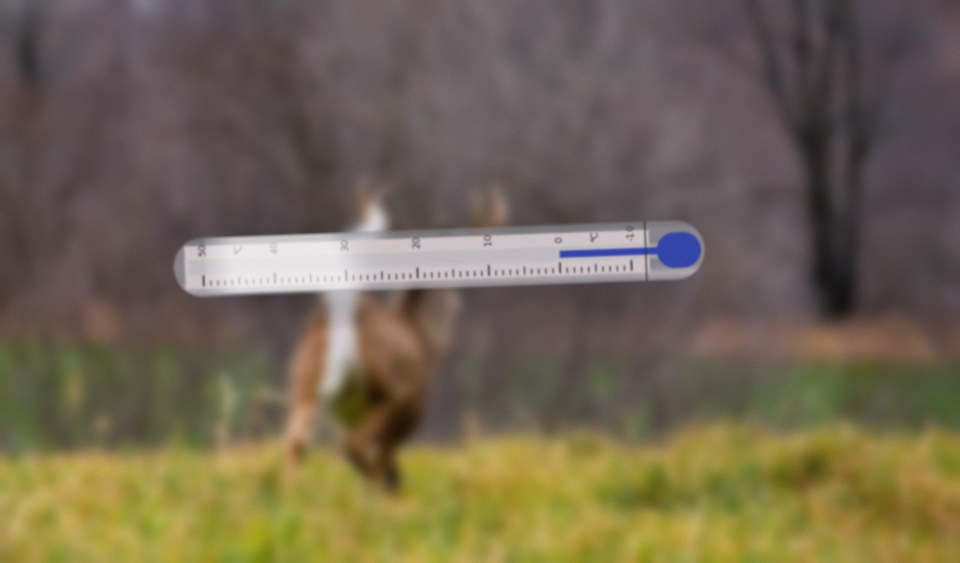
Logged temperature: 0 °C
